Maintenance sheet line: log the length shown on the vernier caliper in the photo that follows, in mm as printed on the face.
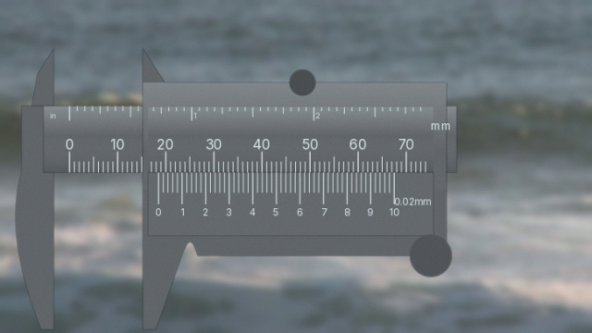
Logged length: 18.5 mm
